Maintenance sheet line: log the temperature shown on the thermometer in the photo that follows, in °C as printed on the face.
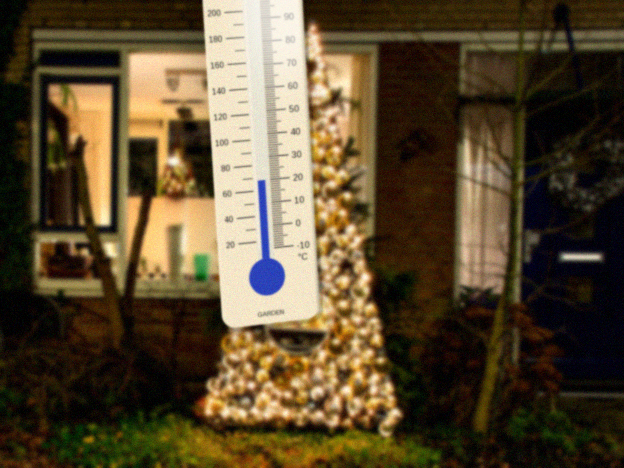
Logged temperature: 20 °C
